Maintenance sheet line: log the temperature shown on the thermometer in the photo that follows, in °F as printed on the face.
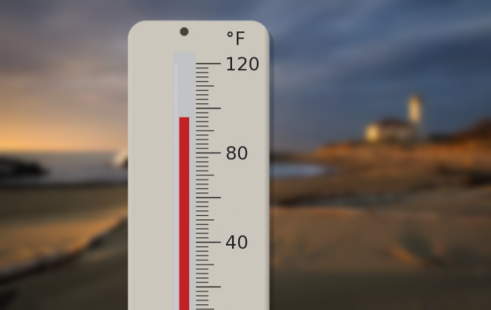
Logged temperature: 96 °F
